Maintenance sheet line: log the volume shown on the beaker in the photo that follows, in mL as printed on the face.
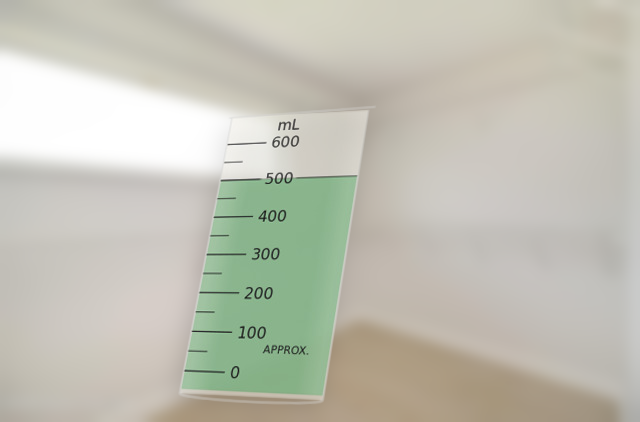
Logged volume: 500 mL
